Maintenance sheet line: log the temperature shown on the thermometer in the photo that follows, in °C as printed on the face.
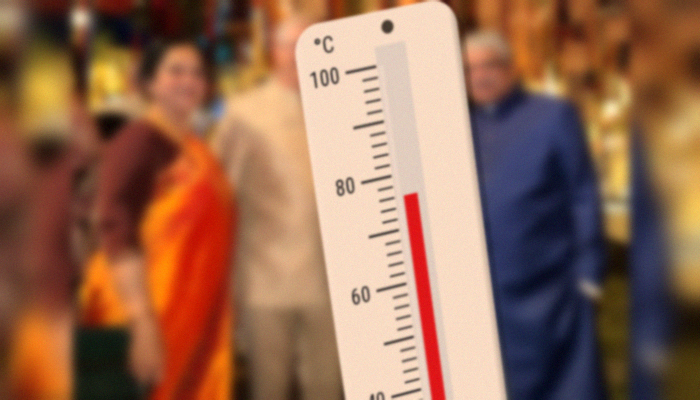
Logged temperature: 76 °C
